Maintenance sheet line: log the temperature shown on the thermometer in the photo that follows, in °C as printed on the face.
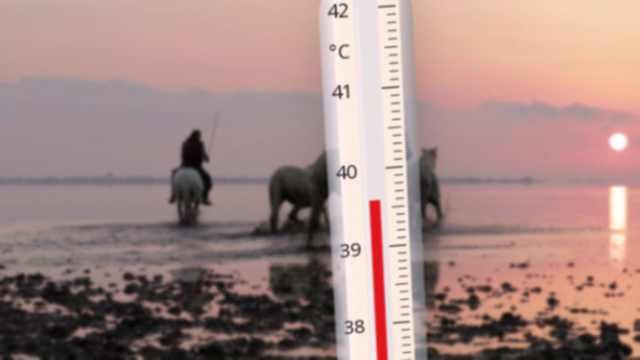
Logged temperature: 39.6 °C
